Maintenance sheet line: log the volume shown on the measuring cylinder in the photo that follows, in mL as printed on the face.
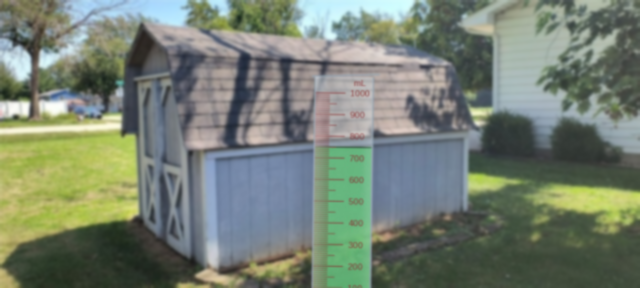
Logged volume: 750 mL
